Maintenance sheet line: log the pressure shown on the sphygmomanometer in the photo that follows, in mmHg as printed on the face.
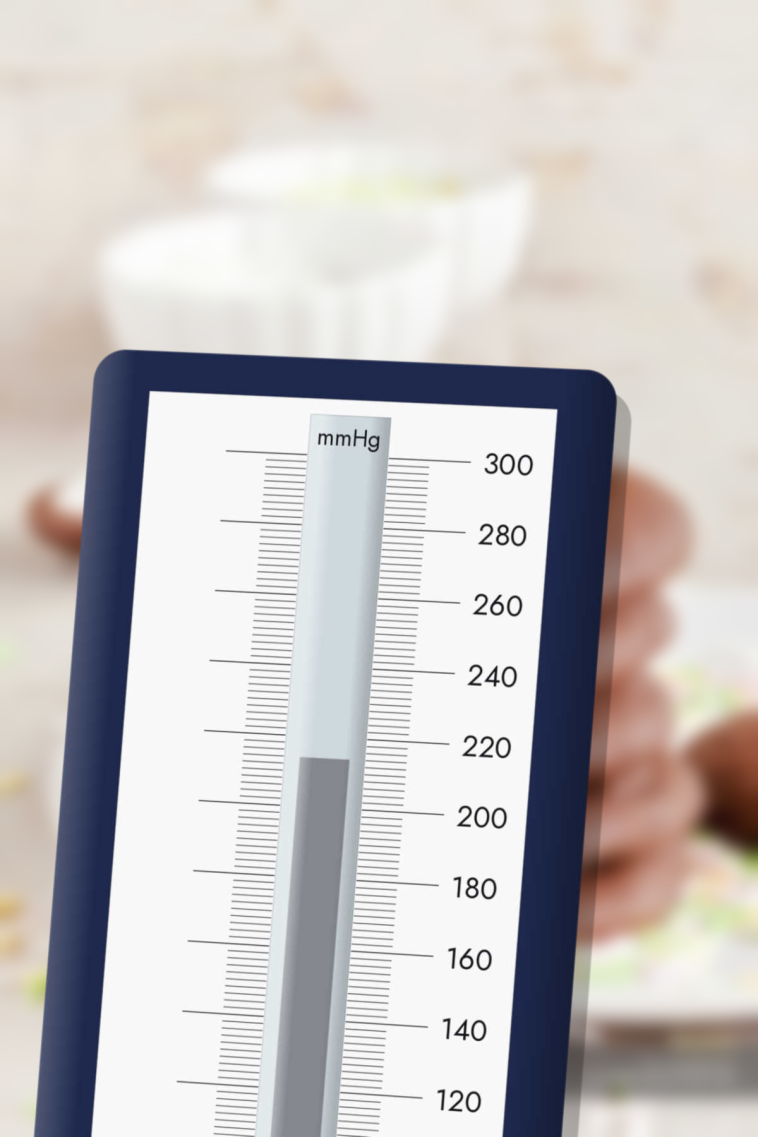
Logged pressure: 214 mmHg
